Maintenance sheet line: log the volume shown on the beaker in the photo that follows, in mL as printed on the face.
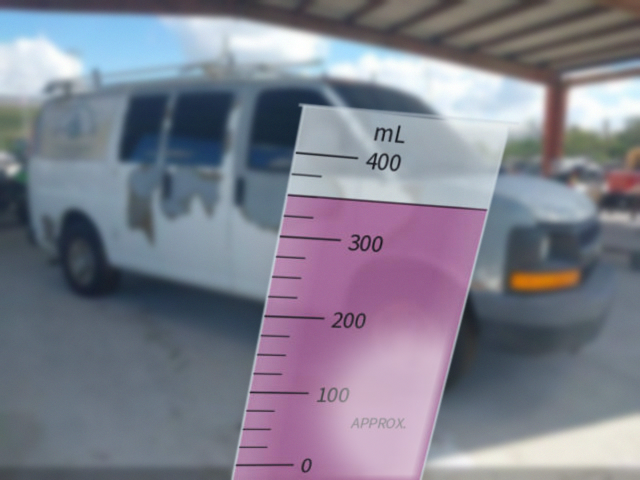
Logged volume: 350 mL
